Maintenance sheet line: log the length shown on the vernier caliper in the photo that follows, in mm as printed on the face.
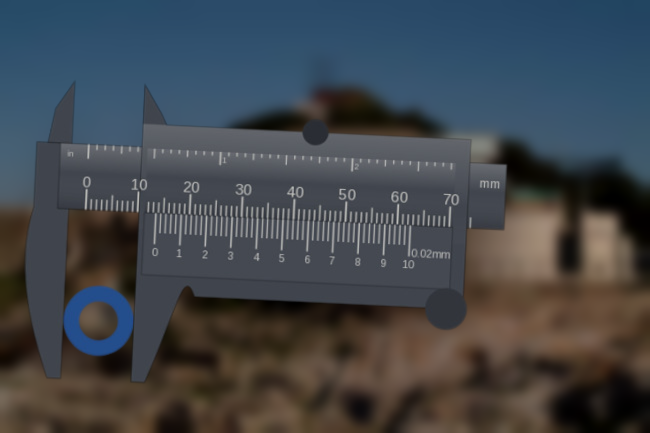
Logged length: 13.5 mm
